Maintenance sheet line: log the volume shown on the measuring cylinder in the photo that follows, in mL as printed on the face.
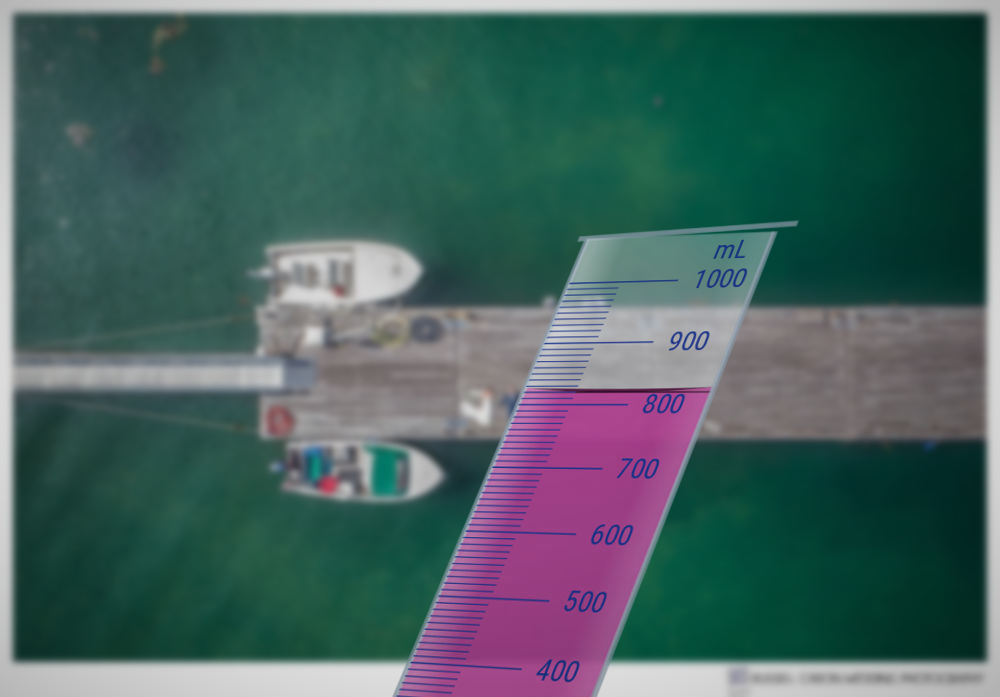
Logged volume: 820 mL
